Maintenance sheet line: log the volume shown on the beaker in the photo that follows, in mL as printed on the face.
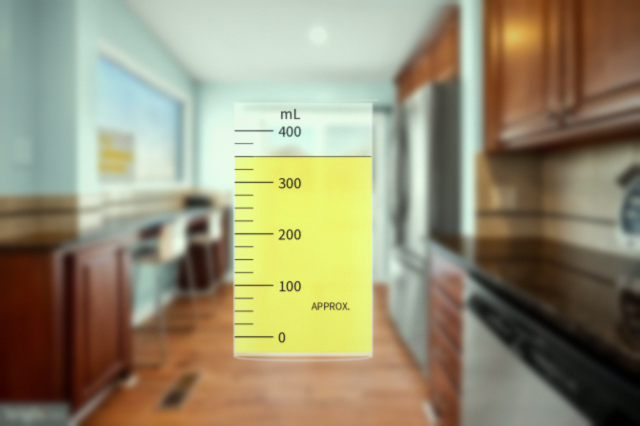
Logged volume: 350 mL
